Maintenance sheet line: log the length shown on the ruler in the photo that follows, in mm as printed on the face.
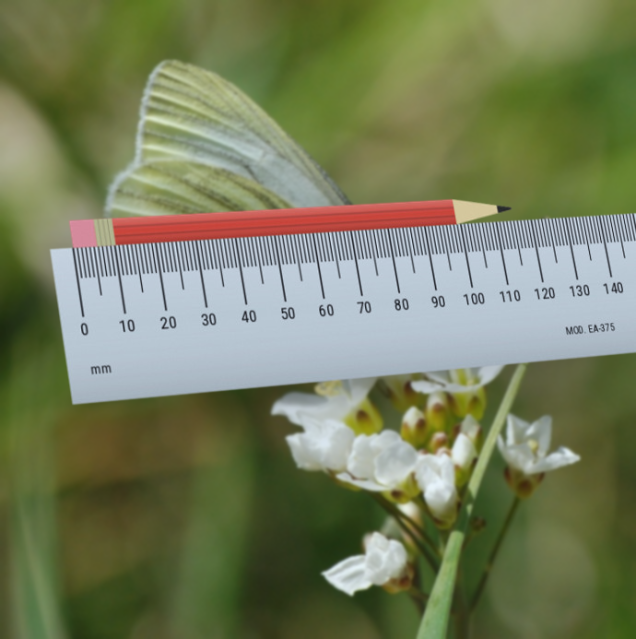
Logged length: 115 mm
